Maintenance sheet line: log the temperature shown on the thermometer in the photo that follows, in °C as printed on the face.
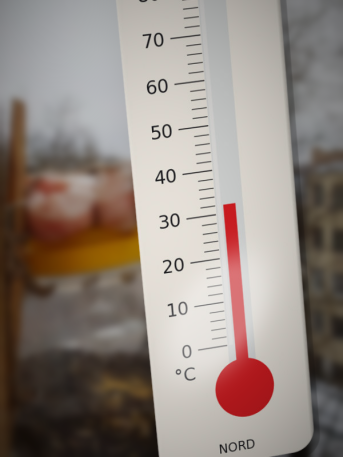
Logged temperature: 32 °C
